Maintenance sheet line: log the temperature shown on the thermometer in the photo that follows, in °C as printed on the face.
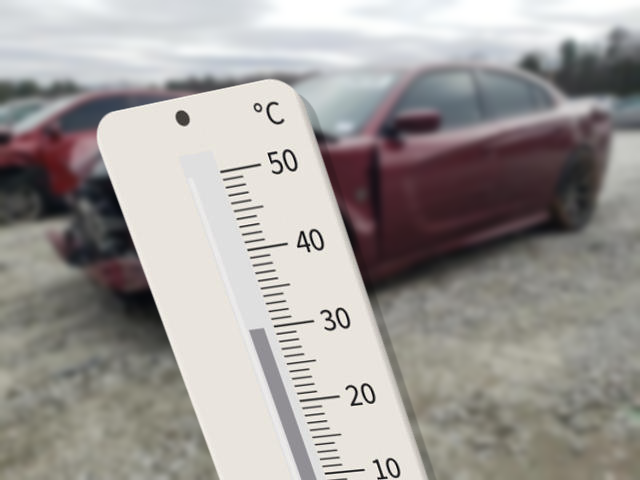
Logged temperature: 30 °C
